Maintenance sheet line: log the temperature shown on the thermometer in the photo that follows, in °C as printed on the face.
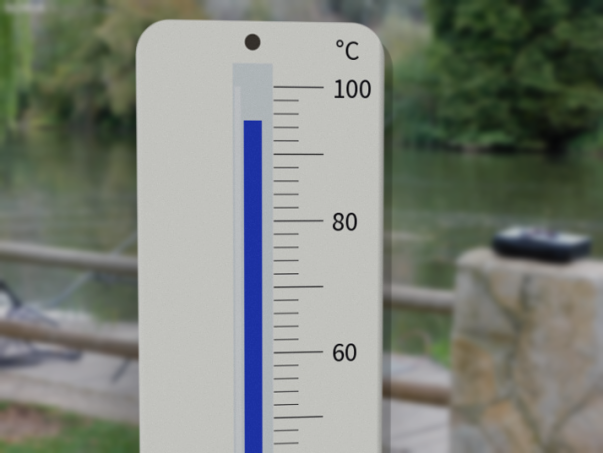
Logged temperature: 95 °C
